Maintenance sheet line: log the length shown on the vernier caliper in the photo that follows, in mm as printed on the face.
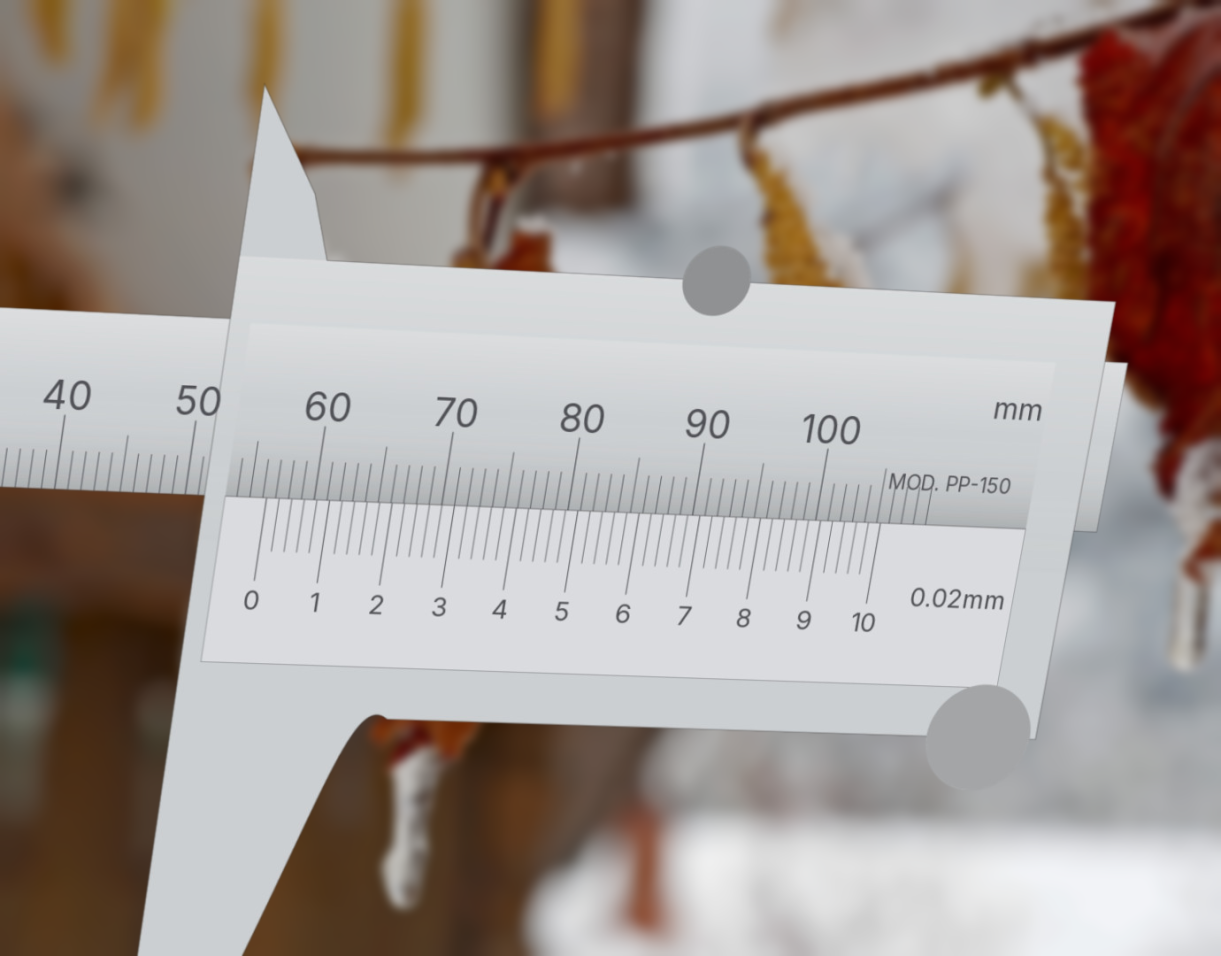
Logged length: 56.3 mm
